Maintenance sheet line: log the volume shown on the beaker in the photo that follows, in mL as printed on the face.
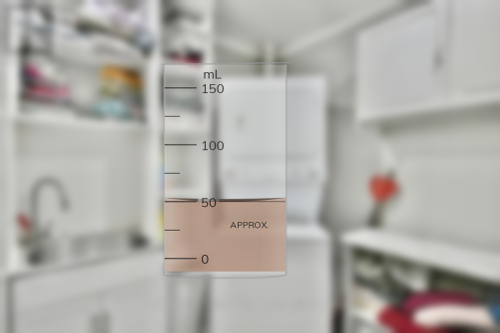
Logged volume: 50 mL
